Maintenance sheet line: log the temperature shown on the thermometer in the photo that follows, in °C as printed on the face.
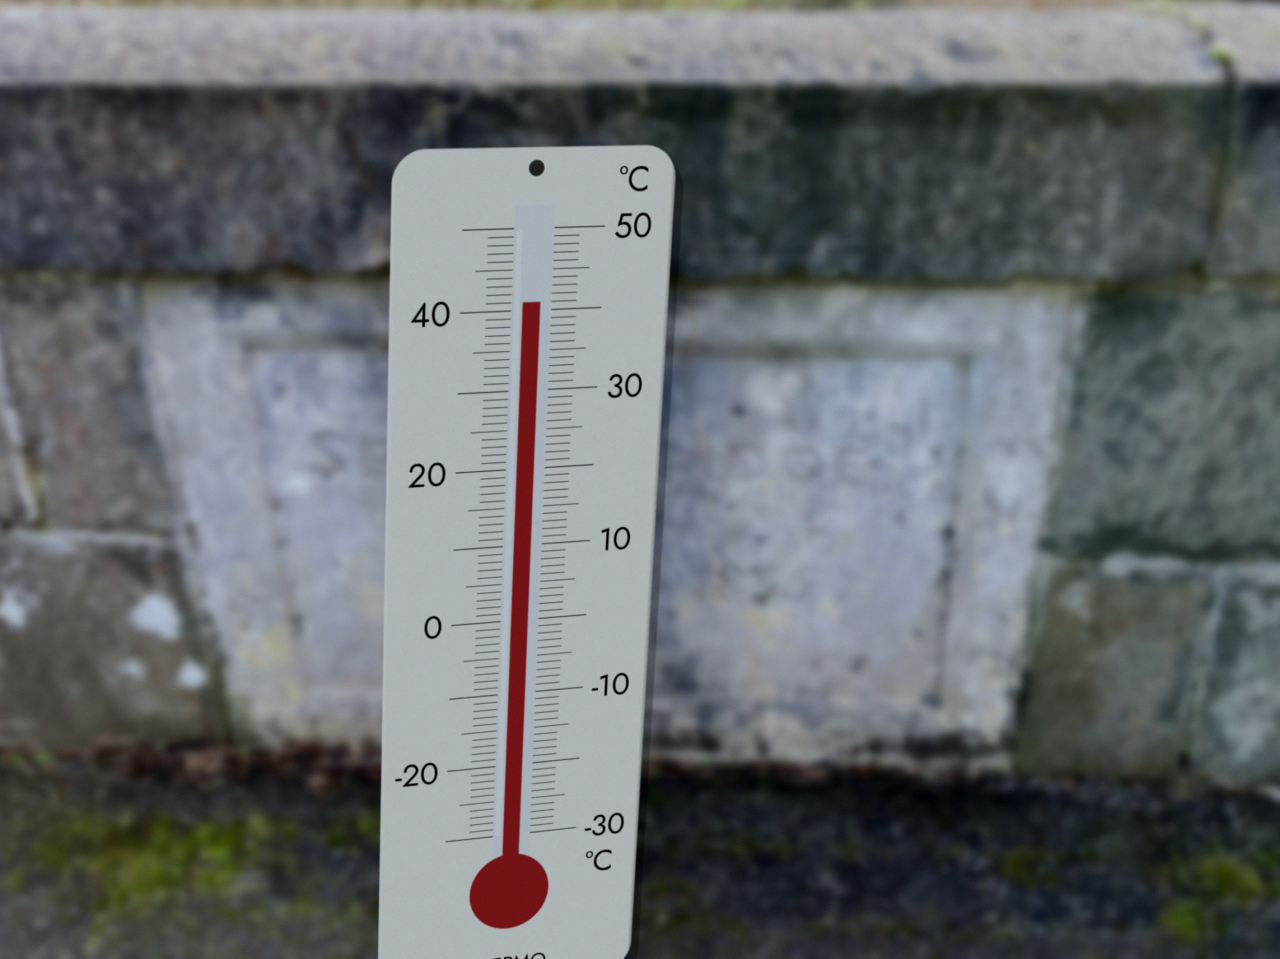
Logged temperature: 41 °C
